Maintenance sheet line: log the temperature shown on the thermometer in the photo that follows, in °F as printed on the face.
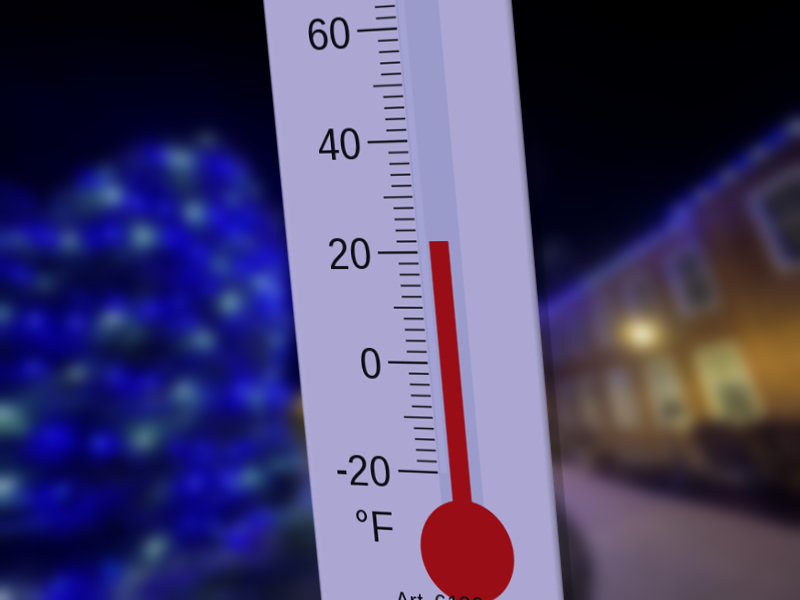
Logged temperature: 22 °F
